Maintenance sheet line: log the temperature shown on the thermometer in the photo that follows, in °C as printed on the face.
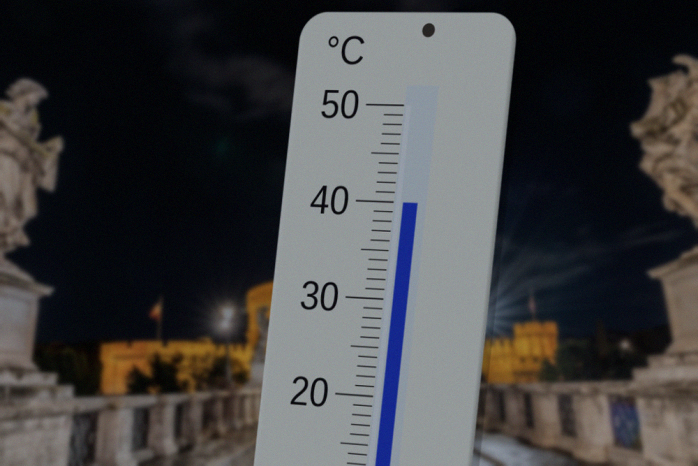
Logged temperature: 40 °C
